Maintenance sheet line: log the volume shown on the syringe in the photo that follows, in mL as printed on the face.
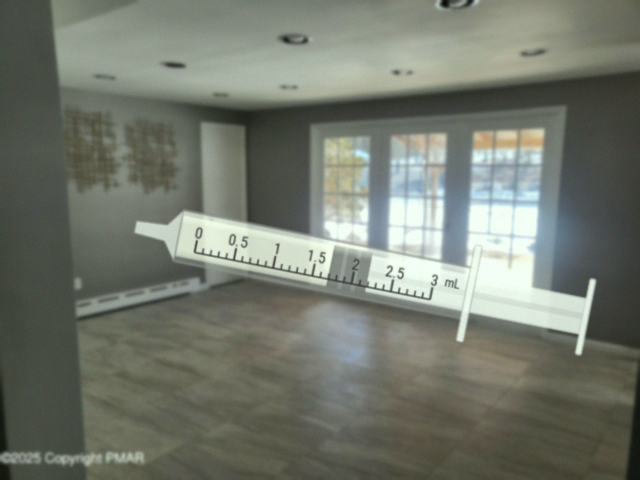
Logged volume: 1.7 mL
